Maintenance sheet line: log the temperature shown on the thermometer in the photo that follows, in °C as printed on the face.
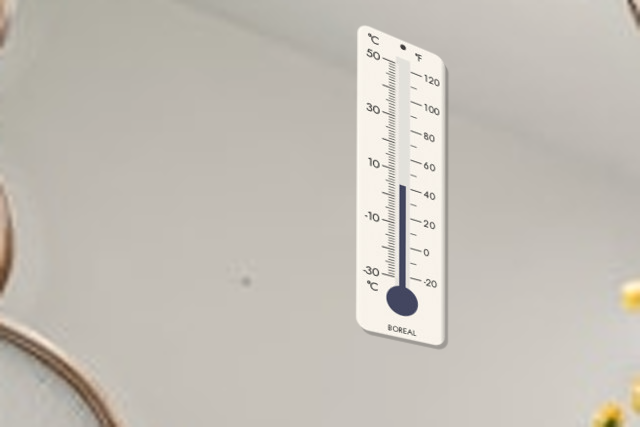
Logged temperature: 5 °C
